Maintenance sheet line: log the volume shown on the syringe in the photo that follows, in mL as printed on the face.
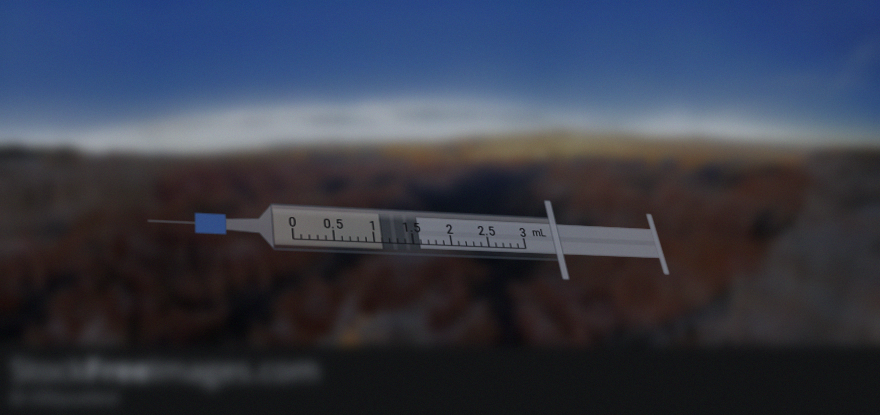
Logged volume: 1.1 mL
